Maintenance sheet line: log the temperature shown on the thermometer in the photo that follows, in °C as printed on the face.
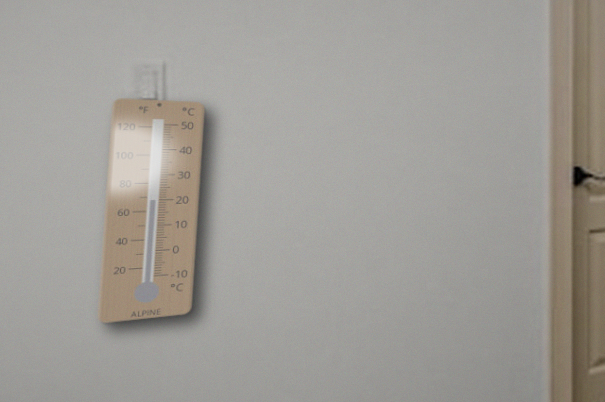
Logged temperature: 20 °C
